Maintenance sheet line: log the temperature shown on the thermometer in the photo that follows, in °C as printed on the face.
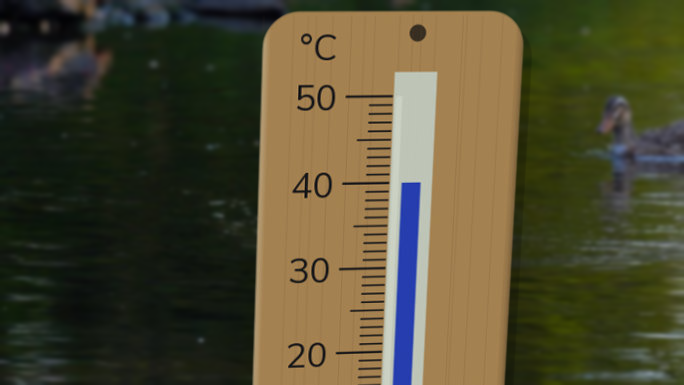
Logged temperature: 40 °C
